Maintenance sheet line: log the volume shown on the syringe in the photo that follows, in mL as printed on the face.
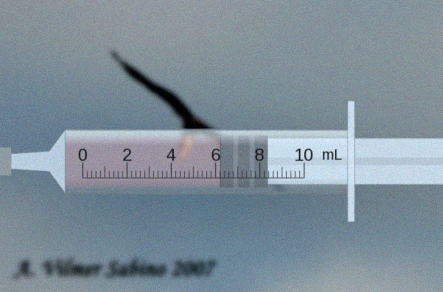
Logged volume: 6.2 mL
